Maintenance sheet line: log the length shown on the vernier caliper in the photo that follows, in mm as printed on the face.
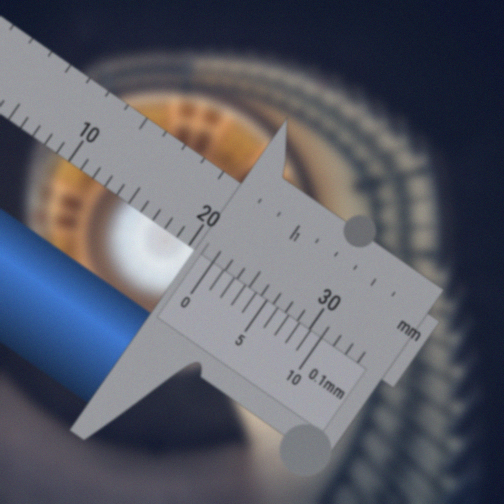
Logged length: 22.0 mm
